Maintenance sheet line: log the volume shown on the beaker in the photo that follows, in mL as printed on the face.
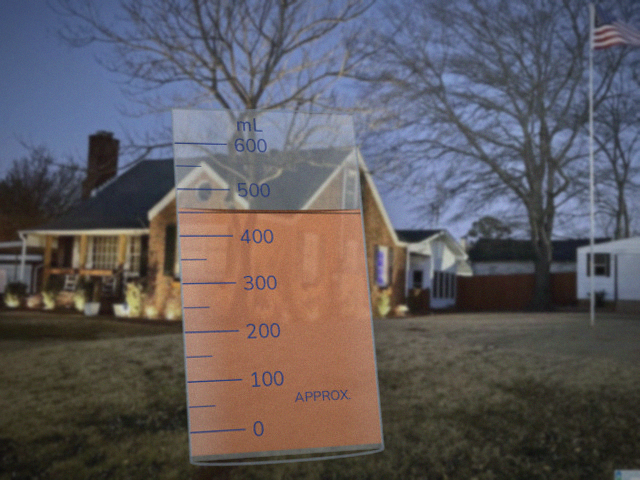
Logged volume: 450 mL
